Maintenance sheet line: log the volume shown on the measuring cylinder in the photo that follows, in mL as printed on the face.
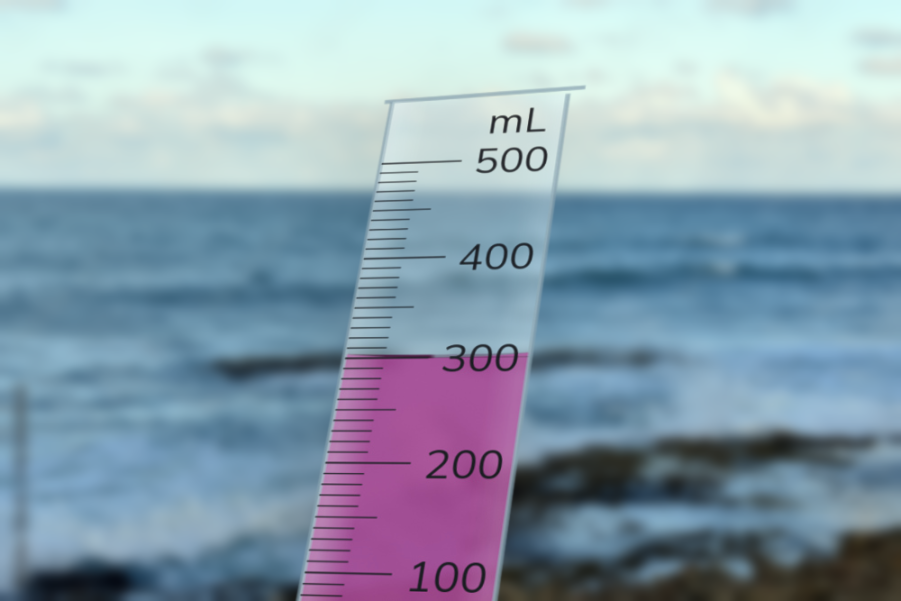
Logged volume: 300 mL
